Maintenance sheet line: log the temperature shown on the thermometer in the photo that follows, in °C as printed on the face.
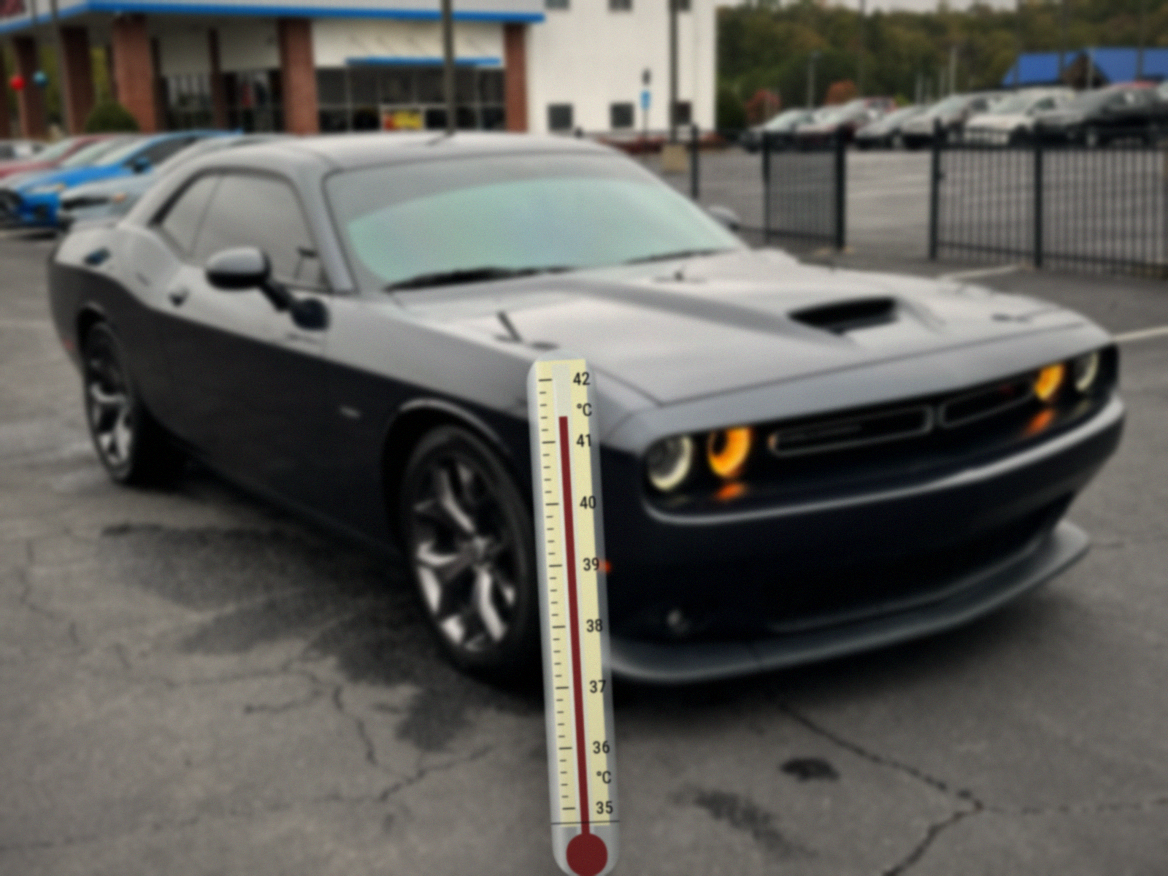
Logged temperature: 41.4 °C
